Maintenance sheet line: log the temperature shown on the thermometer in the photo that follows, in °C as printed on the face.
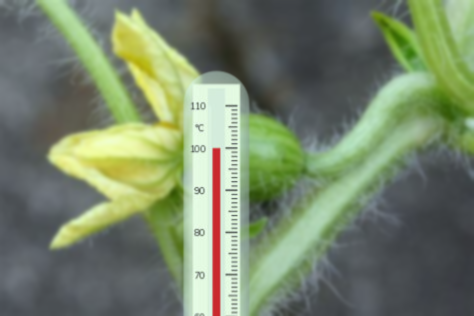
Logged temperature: 100 °C
